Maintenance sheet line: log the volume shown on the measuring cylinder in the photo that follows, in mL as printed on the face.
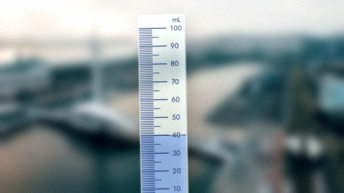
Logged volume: 40 mL
